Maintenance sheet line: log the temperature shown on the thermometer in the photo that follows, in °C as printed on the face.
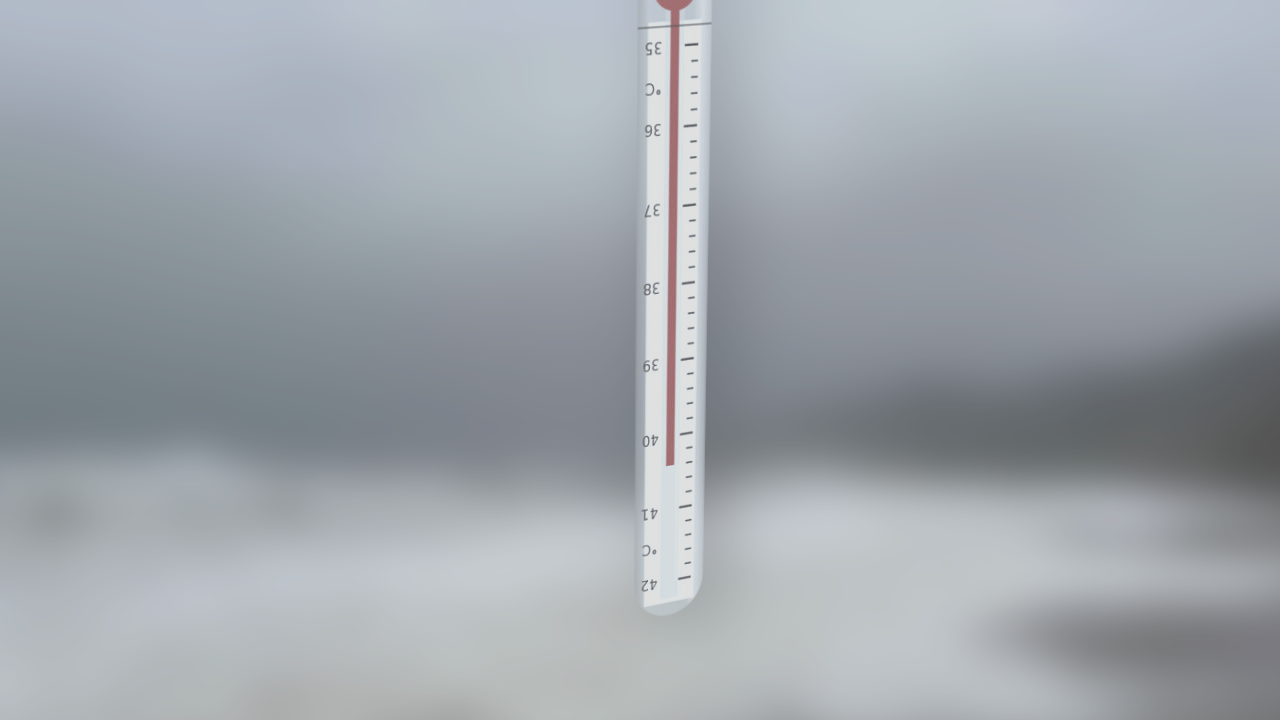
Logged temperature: 40.4 °C
